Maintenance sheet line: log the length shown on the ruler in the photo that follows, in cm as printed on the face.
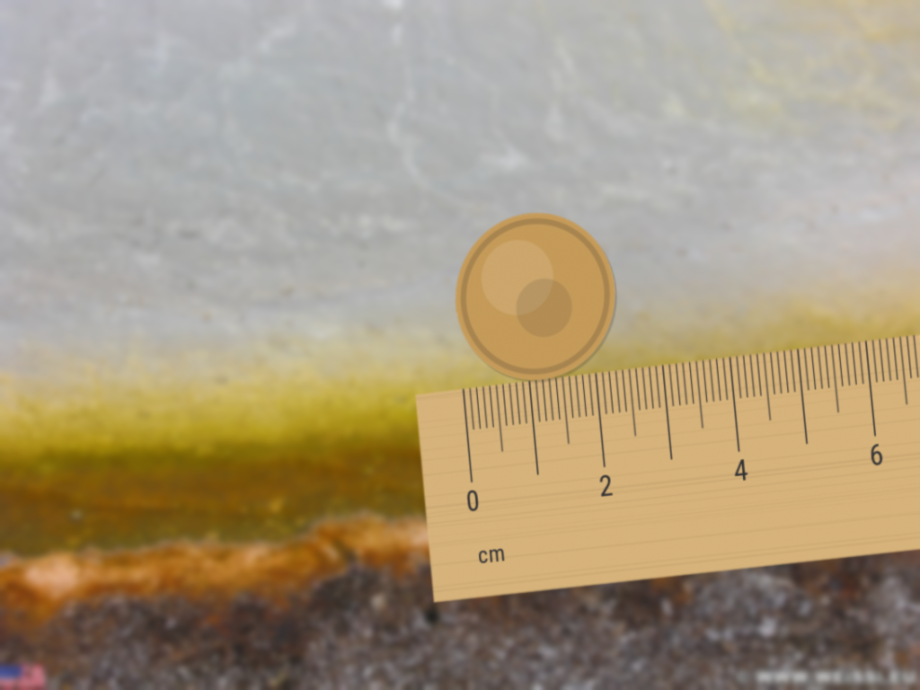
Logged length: 2.4 cm
